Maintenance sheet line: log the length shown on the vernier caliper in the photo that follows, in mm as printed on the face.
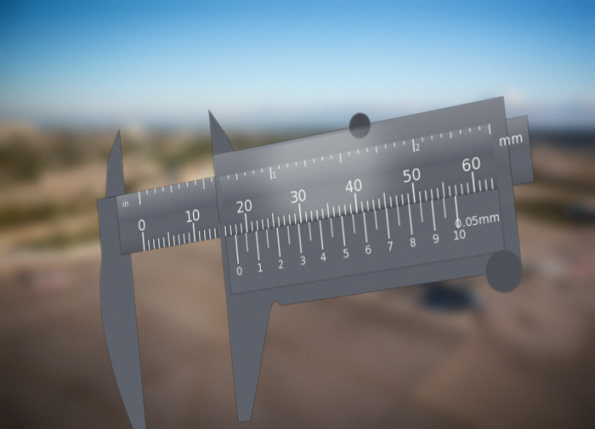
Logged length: 17.8 mm
